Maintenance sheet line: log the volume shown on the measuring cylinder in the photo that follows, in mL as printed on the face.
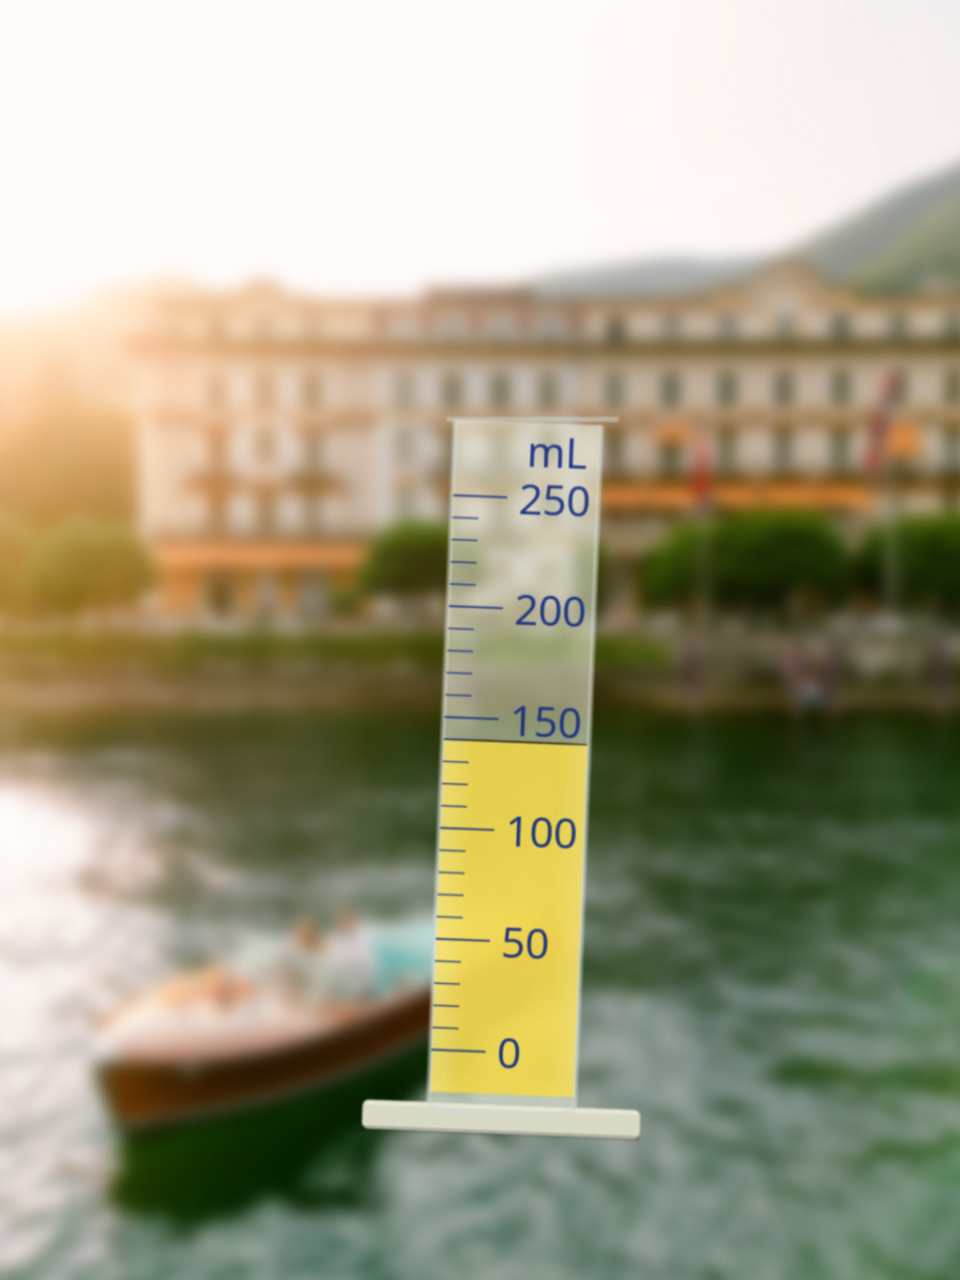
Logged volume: 140 mL
